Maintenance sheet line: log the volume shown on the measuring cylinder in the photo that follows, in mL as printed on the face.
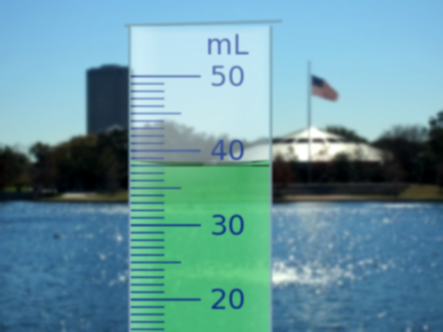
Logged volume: 38 mL
